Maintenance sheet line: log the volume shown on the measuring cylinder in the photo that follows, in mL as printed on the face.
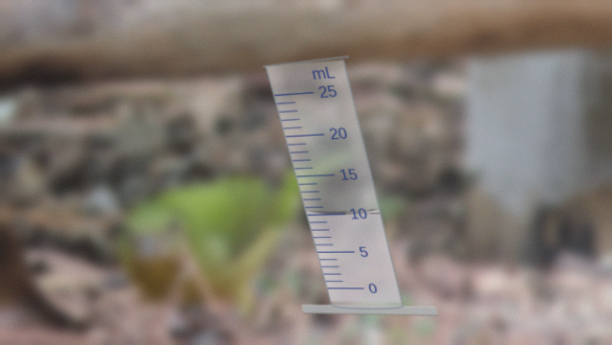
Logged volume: 10 mL
